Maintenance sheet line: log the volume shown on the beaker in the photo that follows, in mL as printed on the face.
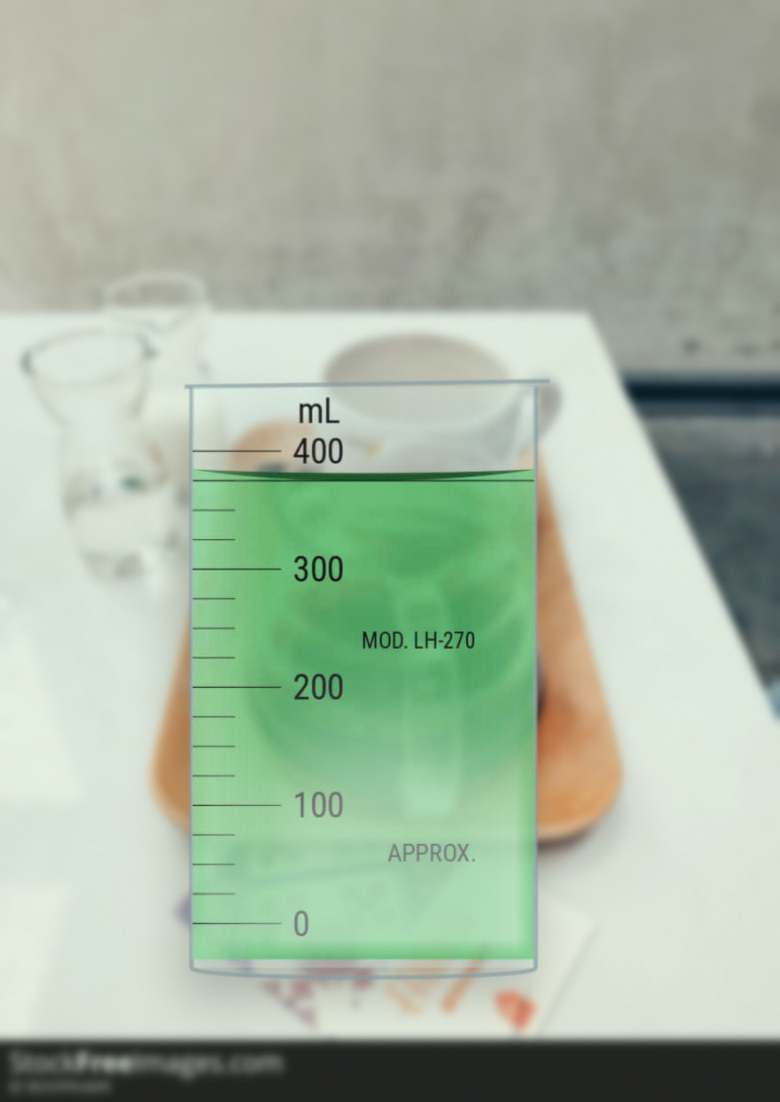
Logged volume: 375 mL
